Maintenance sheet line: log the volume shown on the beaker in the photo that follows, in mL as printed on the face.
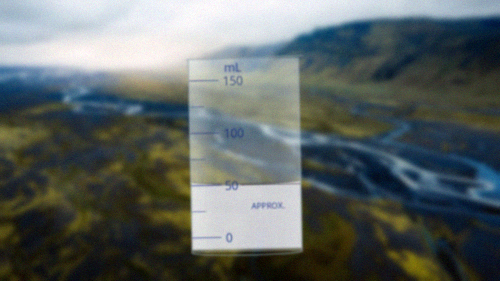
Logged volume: 50 mL
